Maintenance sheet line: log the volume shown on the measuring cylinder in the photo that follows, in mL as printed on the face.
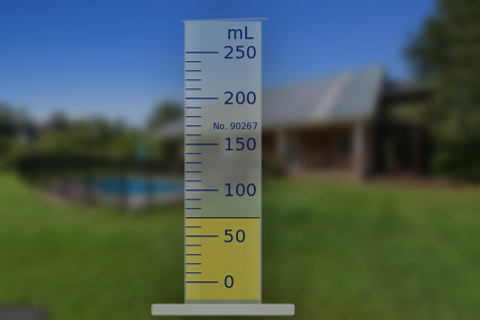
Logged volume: 70 mL
